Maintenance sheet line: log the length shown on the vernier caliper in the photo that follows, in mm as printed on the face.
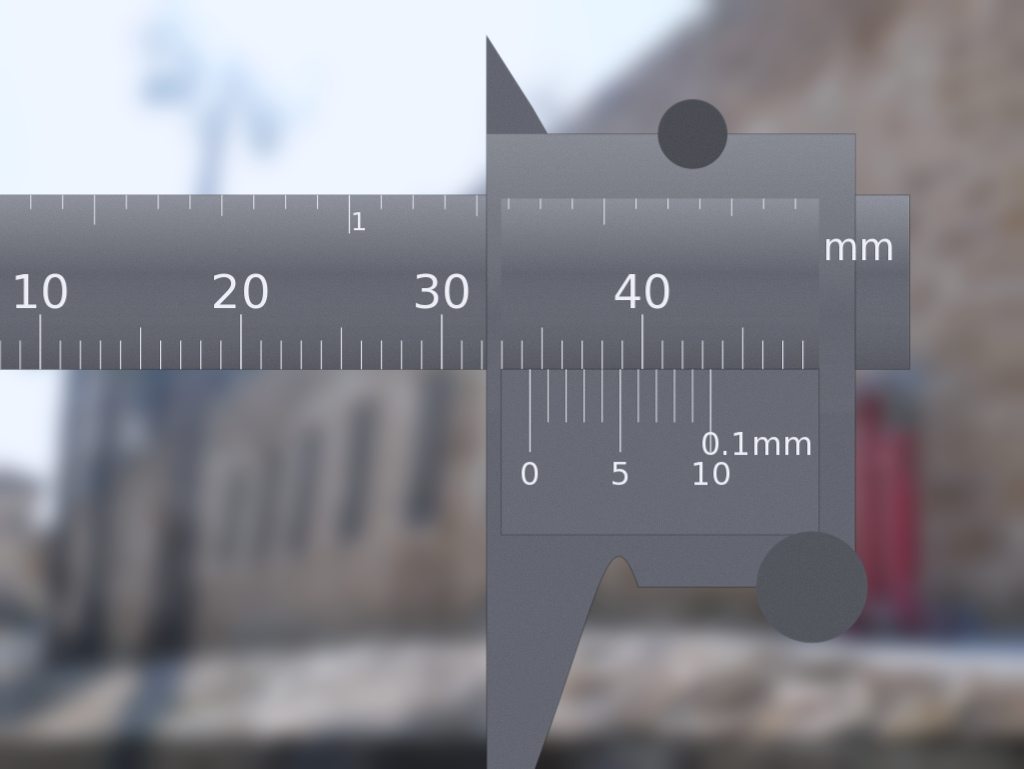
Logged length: 34.4 mm
